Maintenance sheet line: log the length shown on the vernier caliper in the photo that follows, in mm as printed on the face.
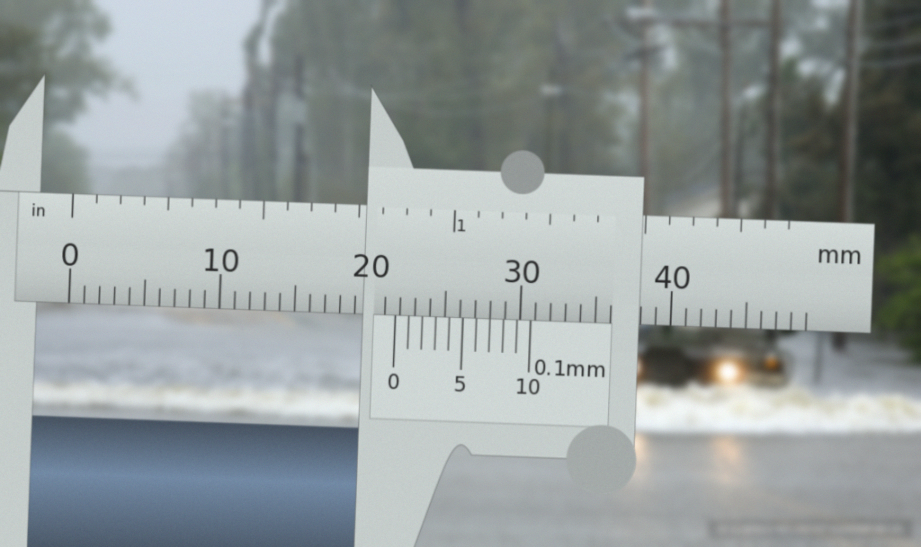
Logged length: 21.7 mm
